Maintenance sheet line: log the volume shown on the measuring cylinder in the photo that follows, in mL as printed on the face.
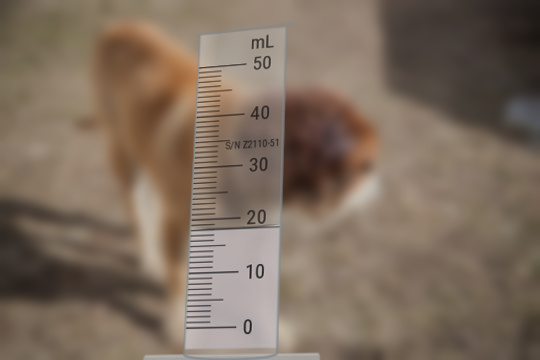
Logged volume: 18 mL
